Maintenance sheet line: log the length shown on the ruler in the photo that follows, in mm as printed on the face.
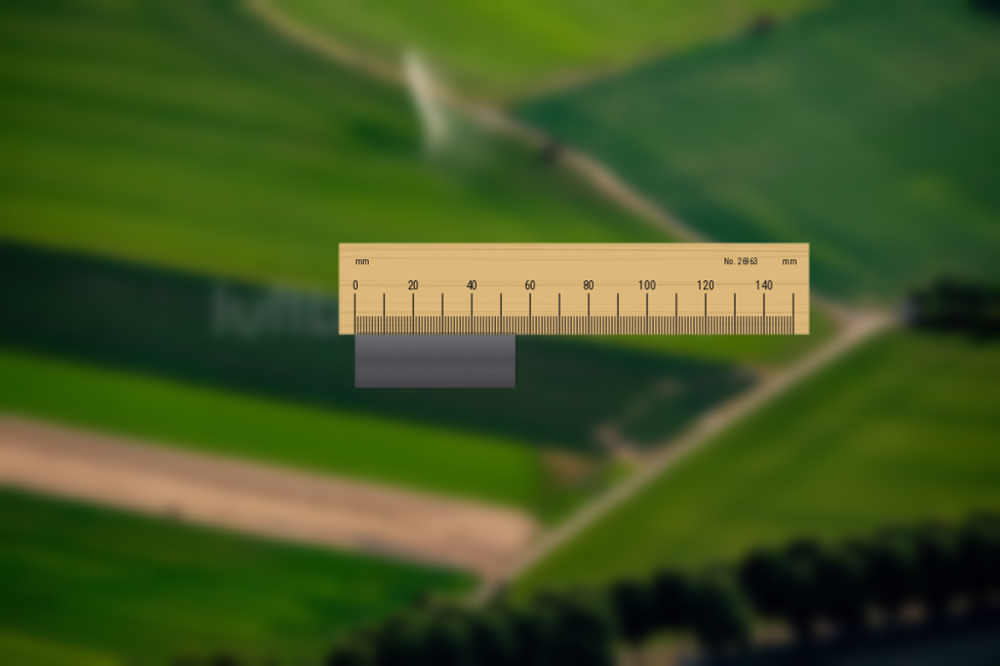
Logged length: 55 mm
